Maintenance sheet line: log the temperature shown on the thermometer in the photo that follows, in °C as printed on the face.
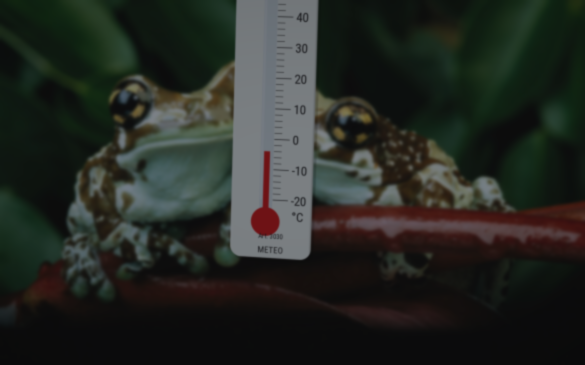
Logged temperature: -4 °C
